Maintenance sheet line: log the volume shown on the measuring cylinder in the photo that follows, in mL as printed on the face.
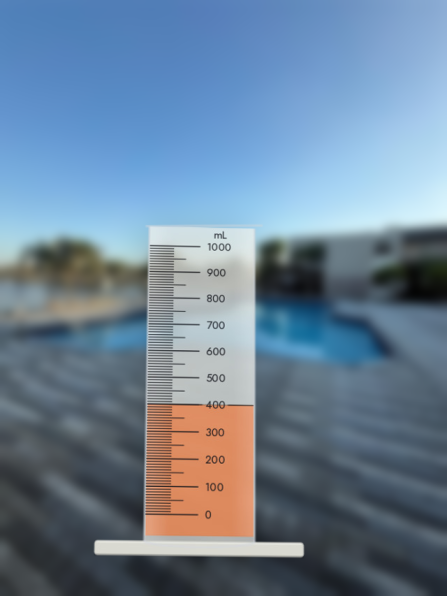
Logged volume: 400 mL
